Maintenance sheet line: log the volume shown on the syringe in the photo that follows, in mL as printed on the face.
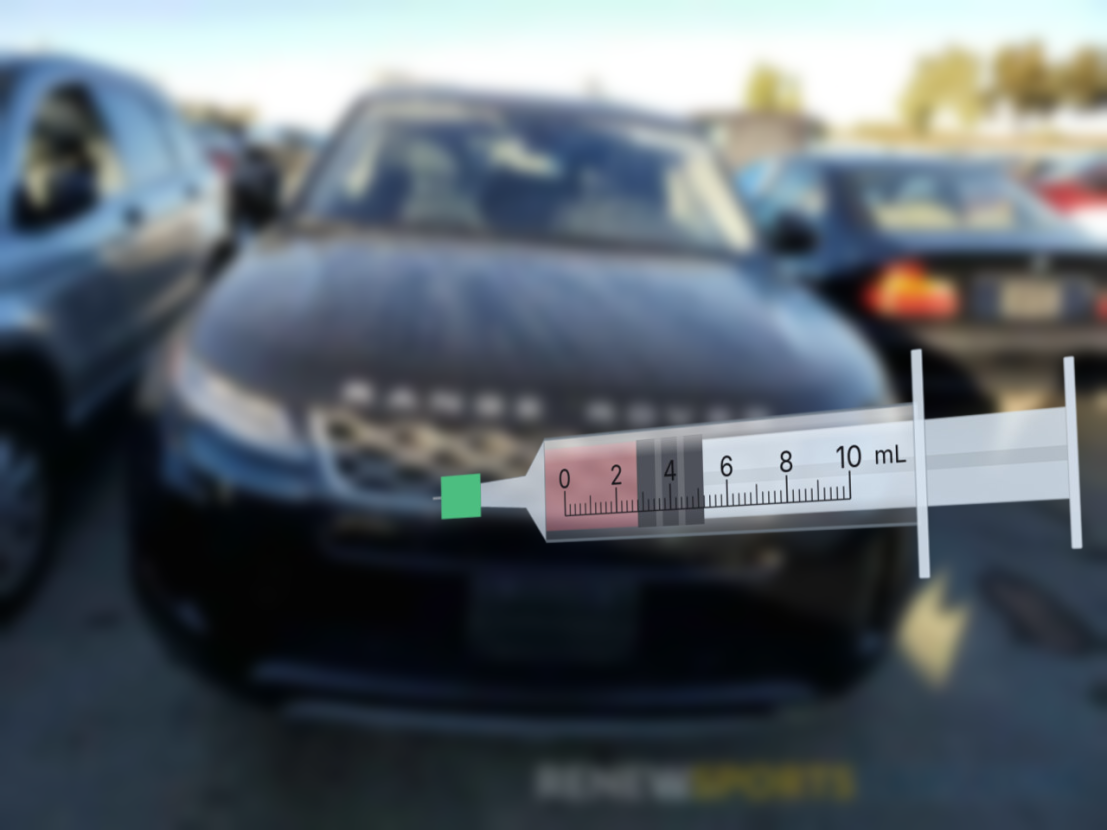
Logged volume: 2.8 mL
